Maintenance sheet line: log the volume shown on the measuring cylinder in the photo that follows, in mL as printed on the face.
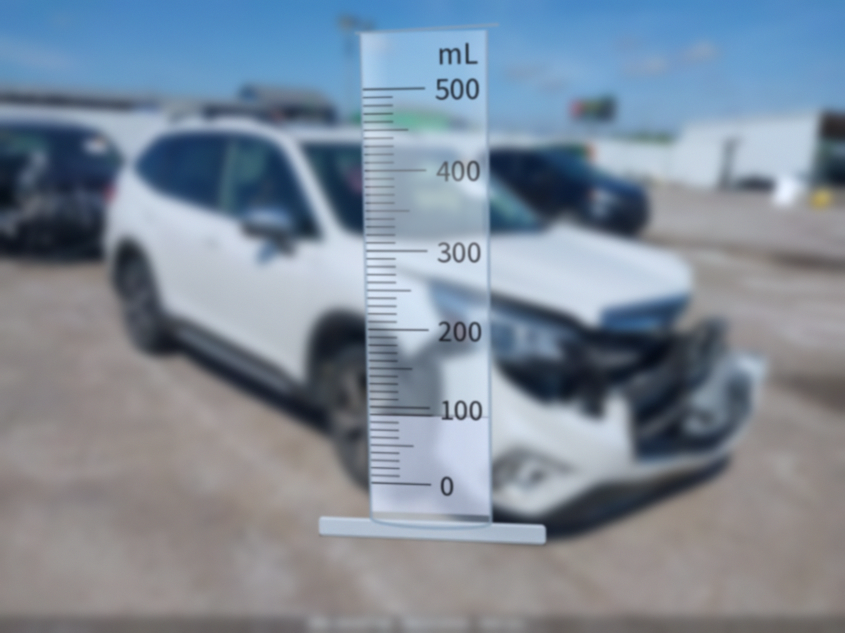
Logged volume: 90 mL
